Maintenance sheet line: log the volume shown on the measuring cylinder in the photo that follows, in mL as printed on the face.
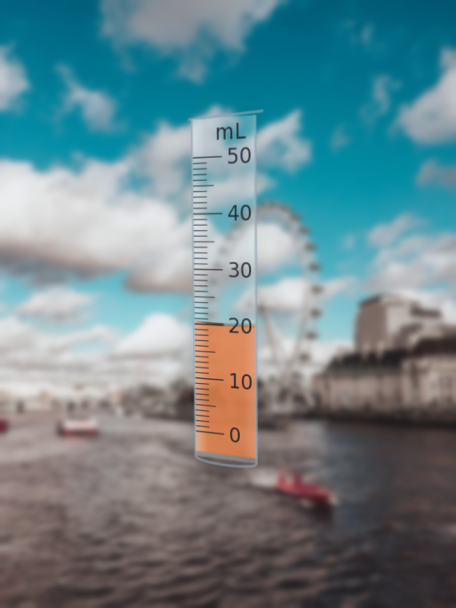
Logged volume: 20 mL
